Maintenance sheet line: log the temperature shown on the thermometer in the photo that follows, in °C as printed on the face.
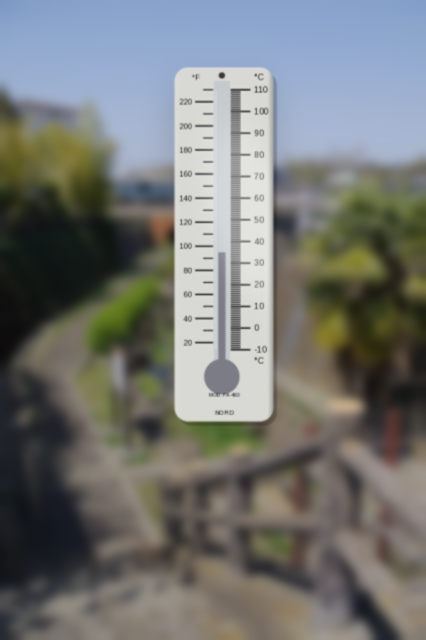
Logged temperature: 35 °C
